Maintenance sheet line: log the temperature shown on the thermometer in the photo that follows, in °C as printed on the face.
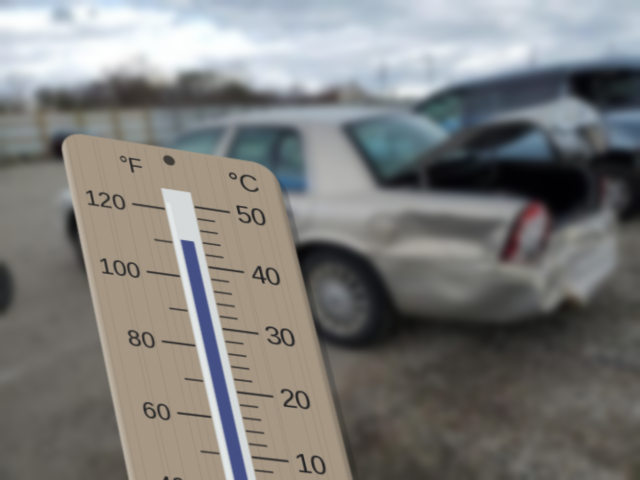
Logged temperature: 44 °C
